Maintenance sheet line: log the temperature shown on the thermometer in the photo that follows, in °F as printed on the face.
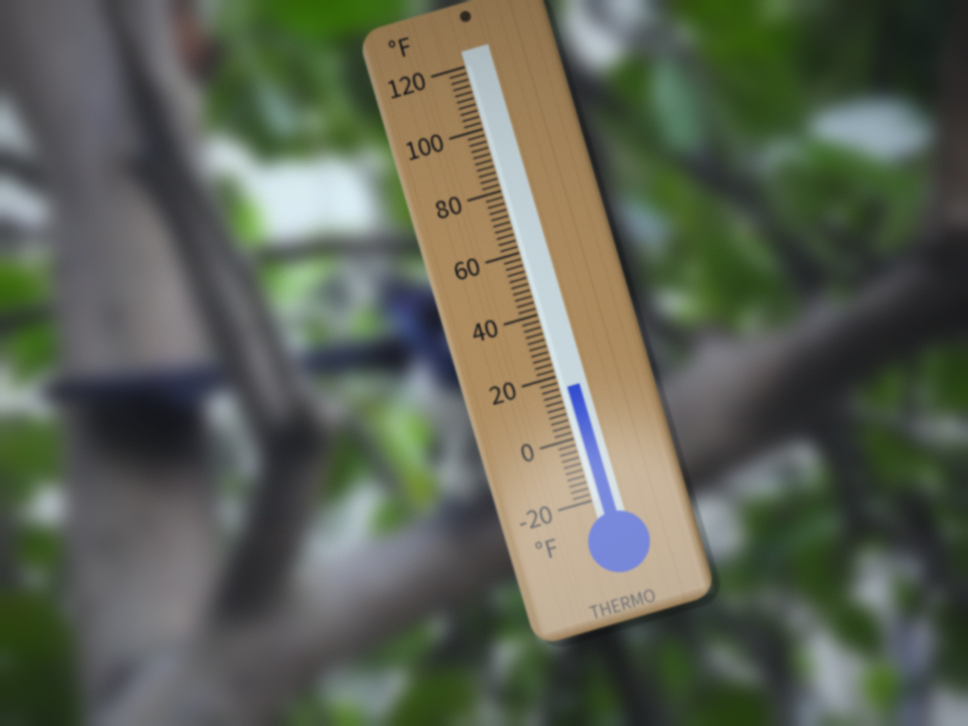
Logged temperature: 16 °F
